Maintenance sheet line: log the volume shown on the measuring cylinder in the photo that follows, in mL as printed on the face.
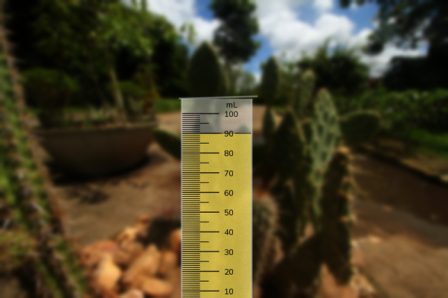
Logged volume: 90 mL
